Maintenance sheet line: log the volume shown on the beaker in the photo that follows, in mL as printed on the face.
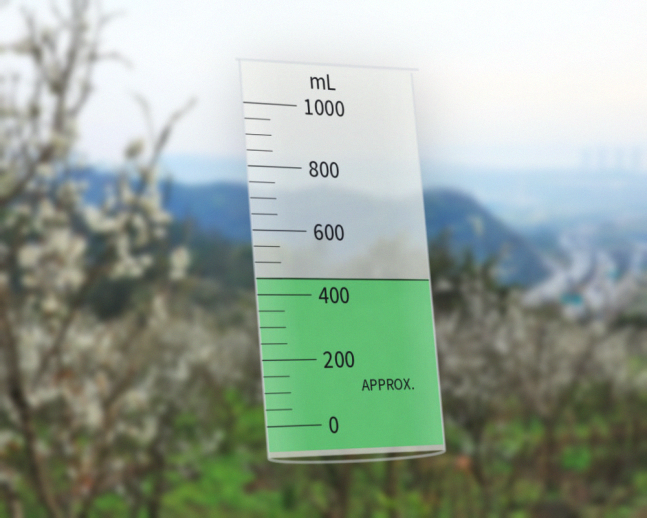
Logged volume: 450 mL
